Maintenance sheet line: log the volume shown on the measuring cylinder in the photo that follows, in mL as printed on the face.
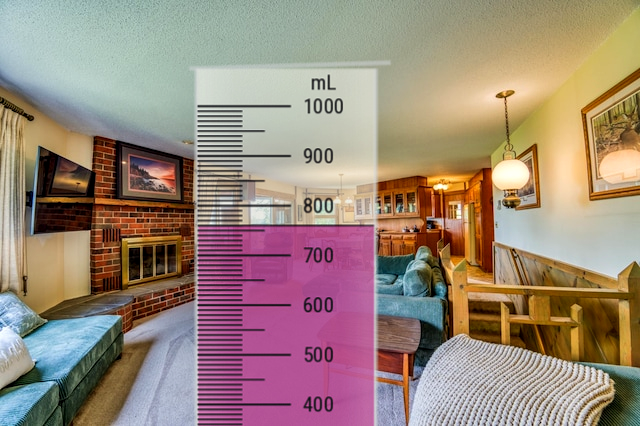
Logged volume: 760 mL
